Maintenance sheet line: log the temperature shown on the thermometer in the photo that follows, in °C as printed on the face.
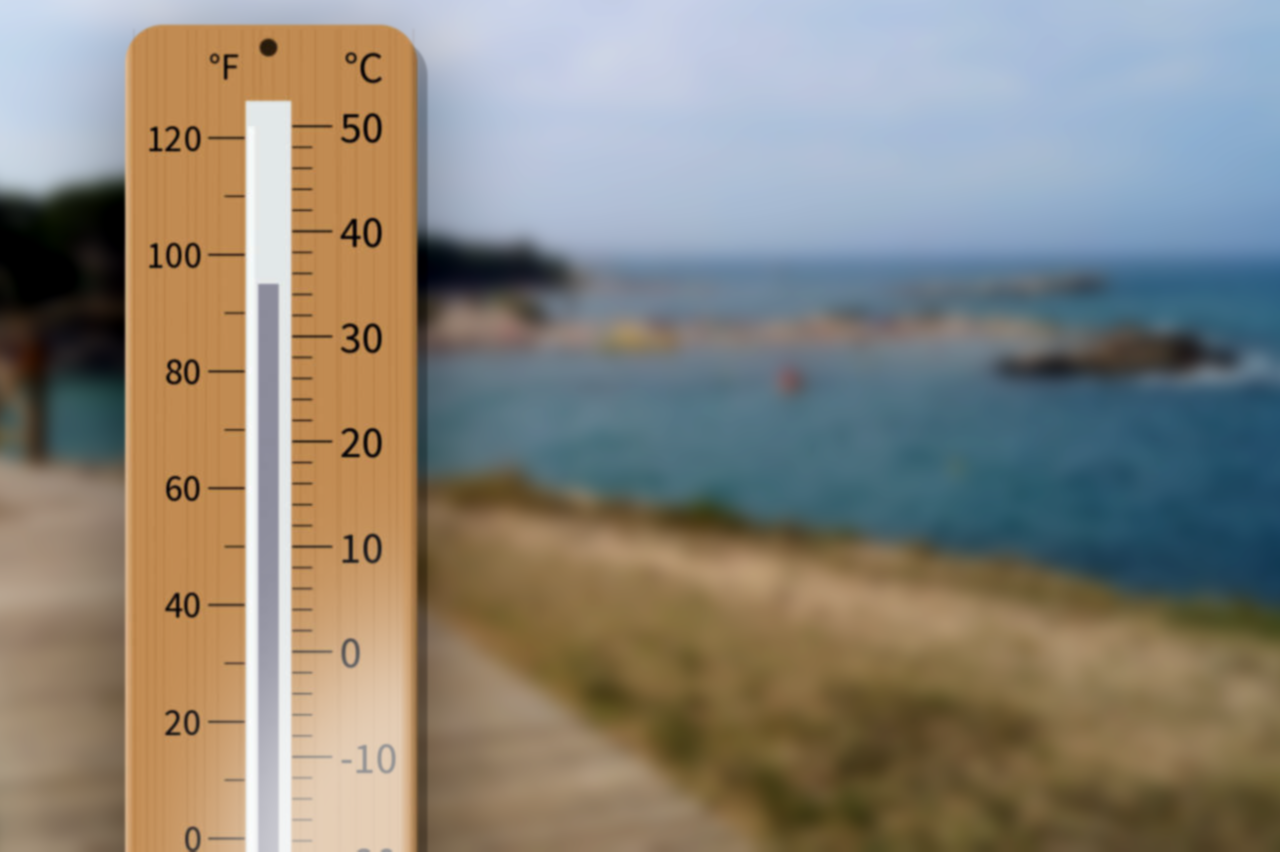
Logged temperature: 35 °C
